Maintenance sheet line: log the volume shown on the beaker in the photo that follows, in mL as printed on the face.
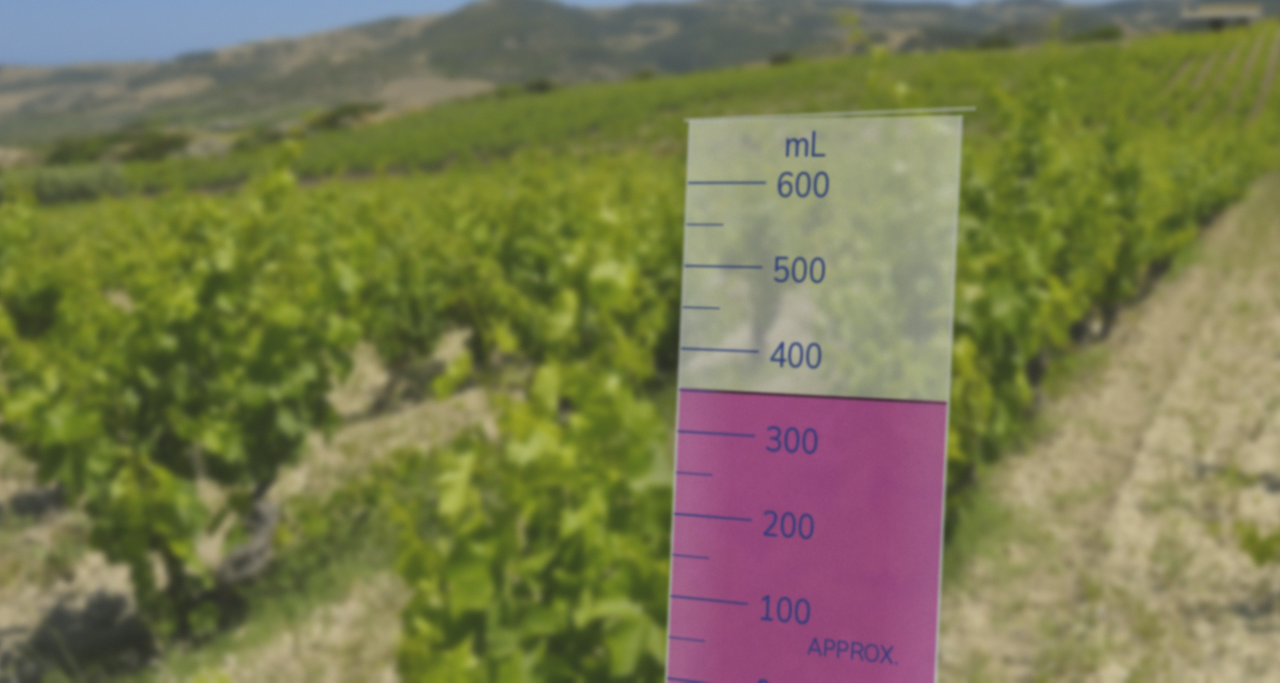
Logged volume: 350 mL
